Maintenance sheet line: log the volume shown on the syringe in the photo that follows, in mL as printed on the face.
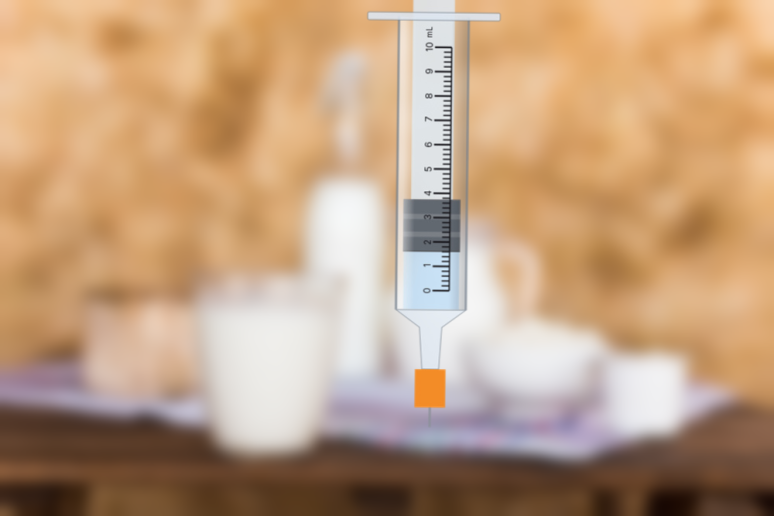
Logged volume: 1.6 mL
